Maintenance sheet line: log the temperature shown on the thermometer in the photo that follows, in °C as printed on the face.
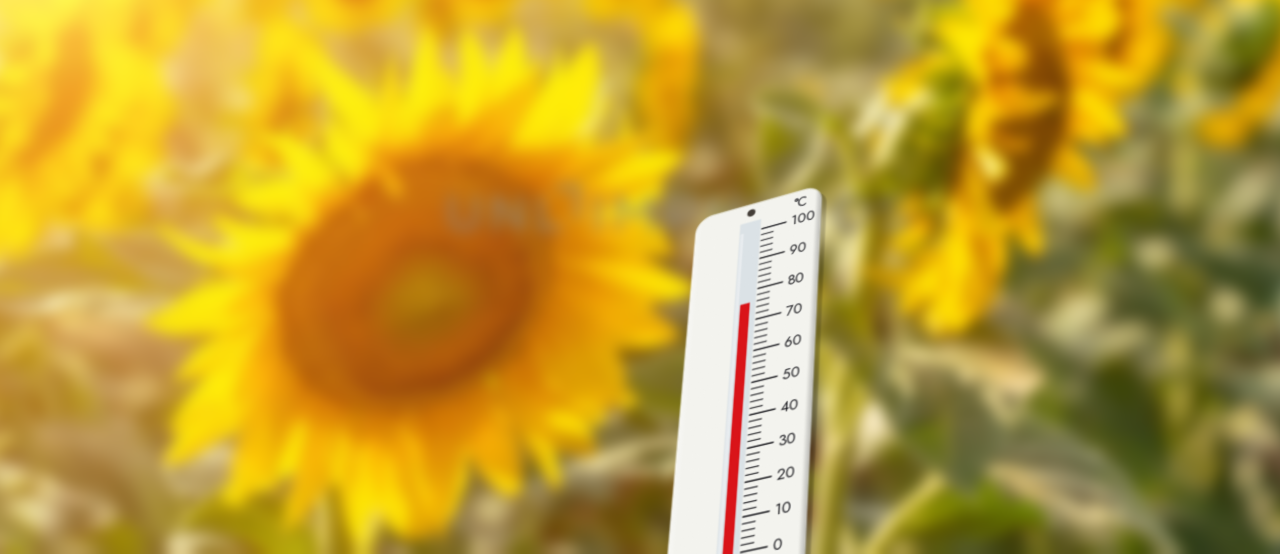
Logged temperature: 76 °C
